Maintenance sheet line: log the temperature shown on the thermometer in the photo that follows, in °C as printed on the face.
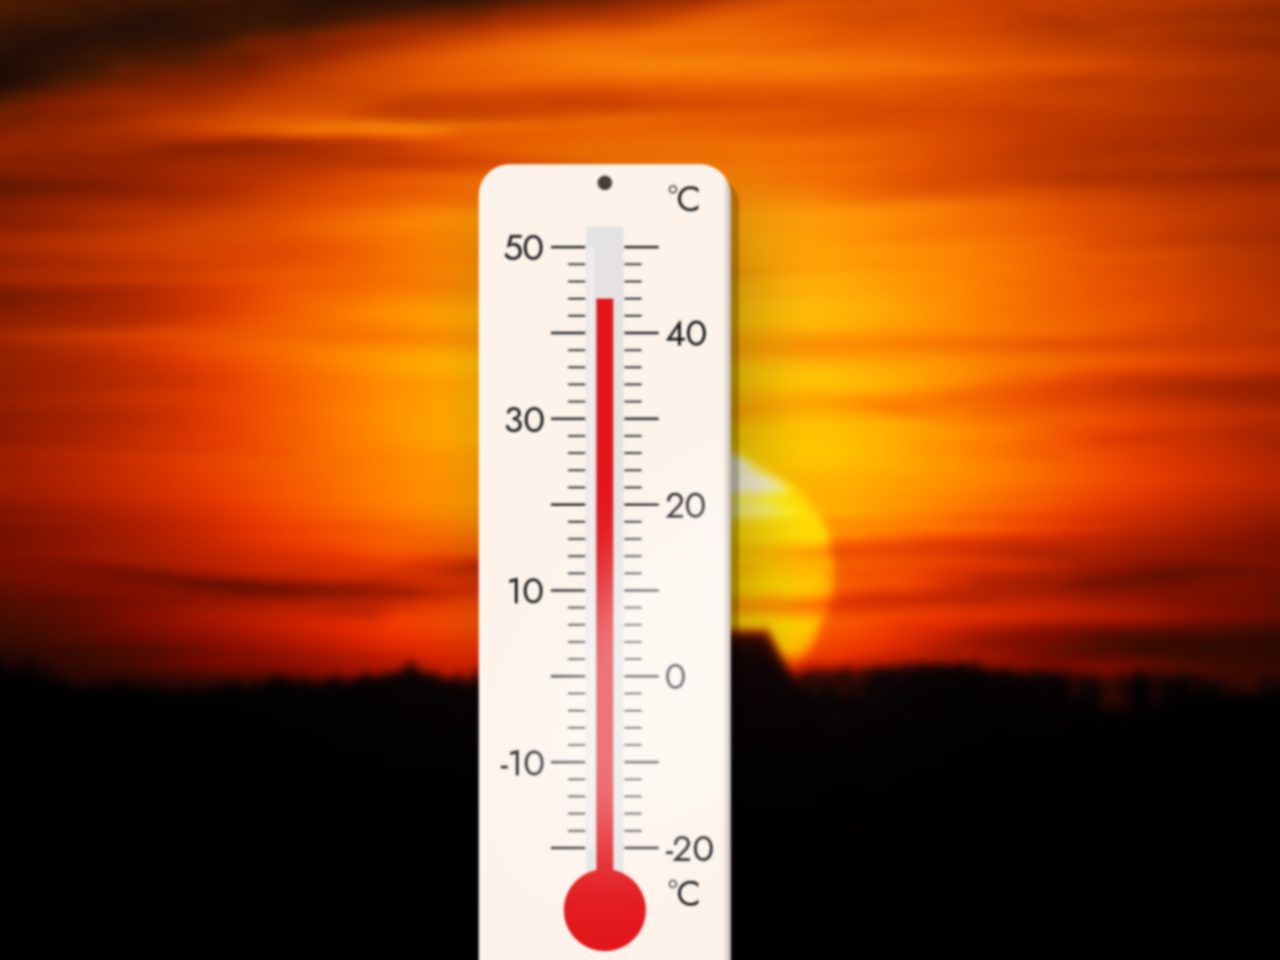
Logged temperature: 44 °C
